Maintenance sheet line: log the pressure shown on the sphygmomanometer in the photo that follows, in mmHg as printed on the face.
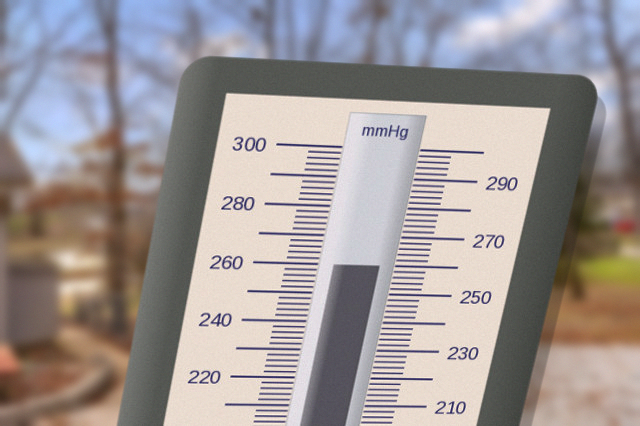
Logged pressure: 260 mmHg
